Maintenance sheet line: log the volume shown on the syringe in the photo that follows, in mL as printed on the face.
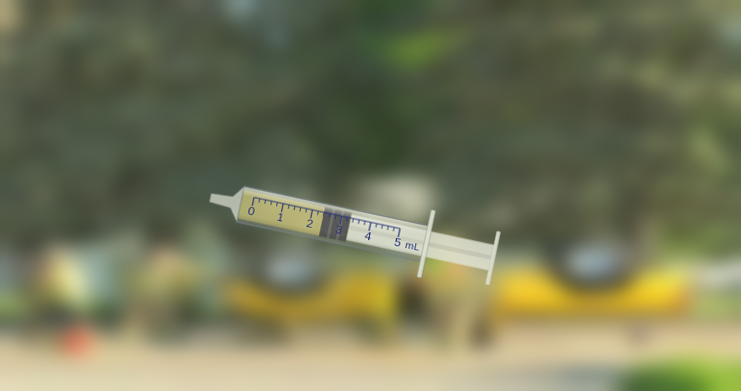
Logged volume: 2.4 mL
